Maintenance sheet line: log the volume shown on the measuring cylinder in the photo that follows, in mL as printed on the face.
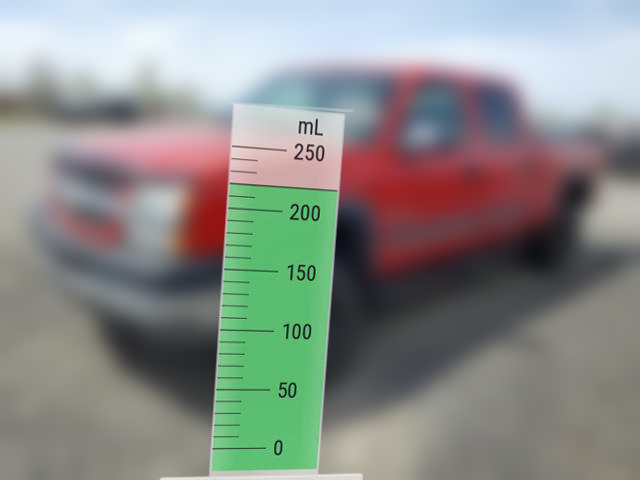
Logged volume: 220 mL
